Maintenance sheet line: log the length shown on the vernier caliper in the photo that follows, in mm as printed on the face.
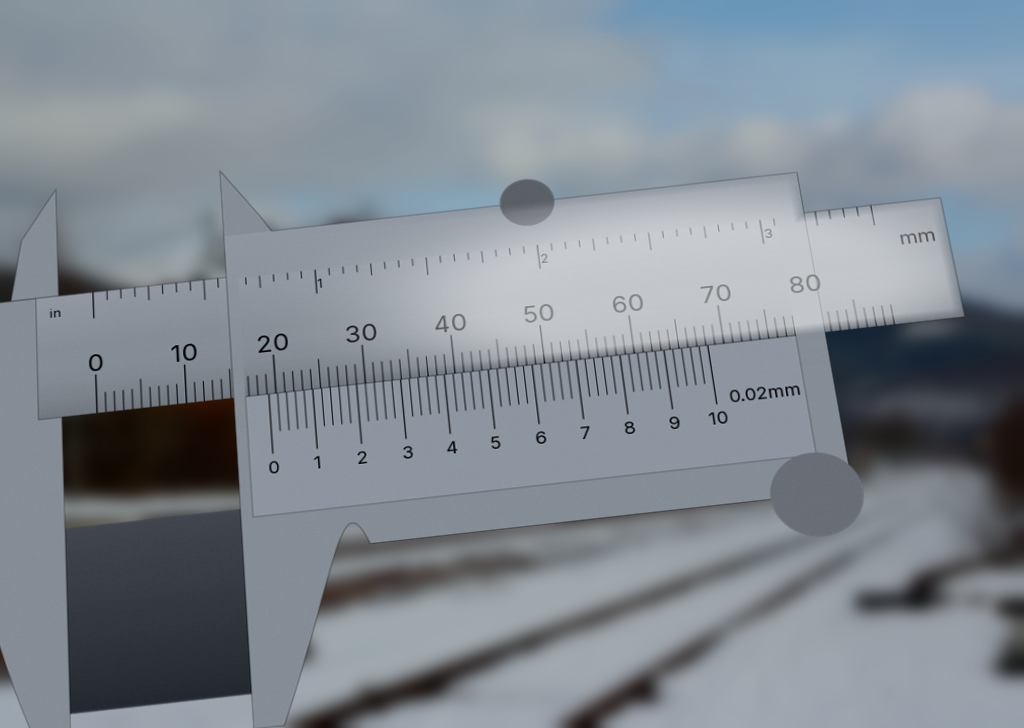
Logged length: 19.2 mm
